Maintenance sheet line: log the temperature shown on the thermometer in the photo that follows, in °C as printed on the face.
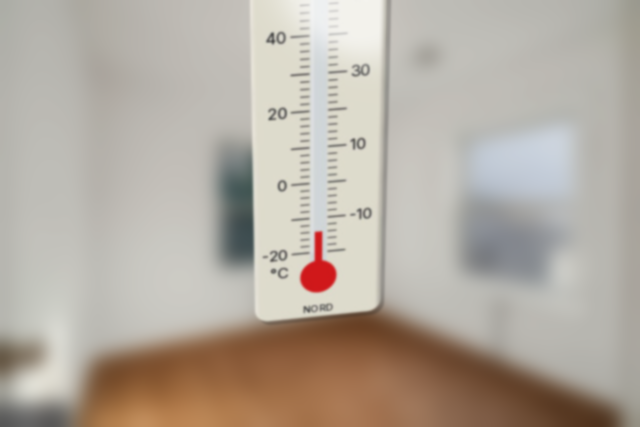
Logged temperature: -14 °C
